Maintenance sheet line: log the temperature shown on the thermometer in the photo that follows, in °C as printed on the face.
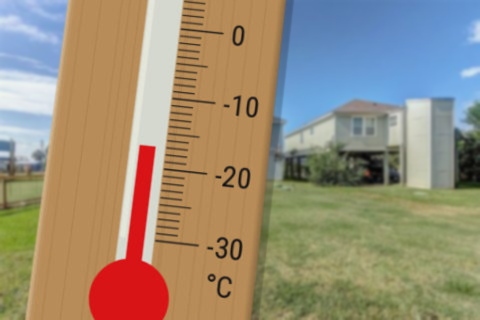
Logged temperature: -17 °C
